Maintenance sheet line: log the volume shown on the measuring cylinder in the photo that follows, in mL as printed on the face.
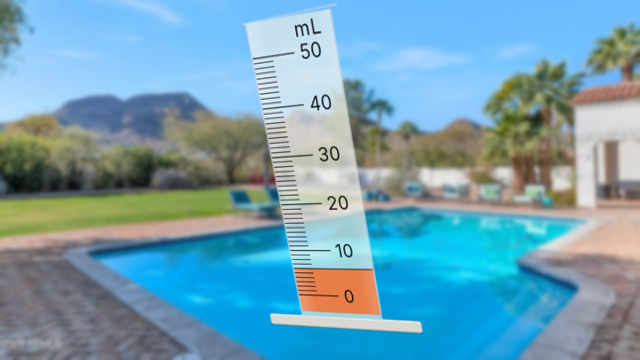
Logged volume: 6 mL
